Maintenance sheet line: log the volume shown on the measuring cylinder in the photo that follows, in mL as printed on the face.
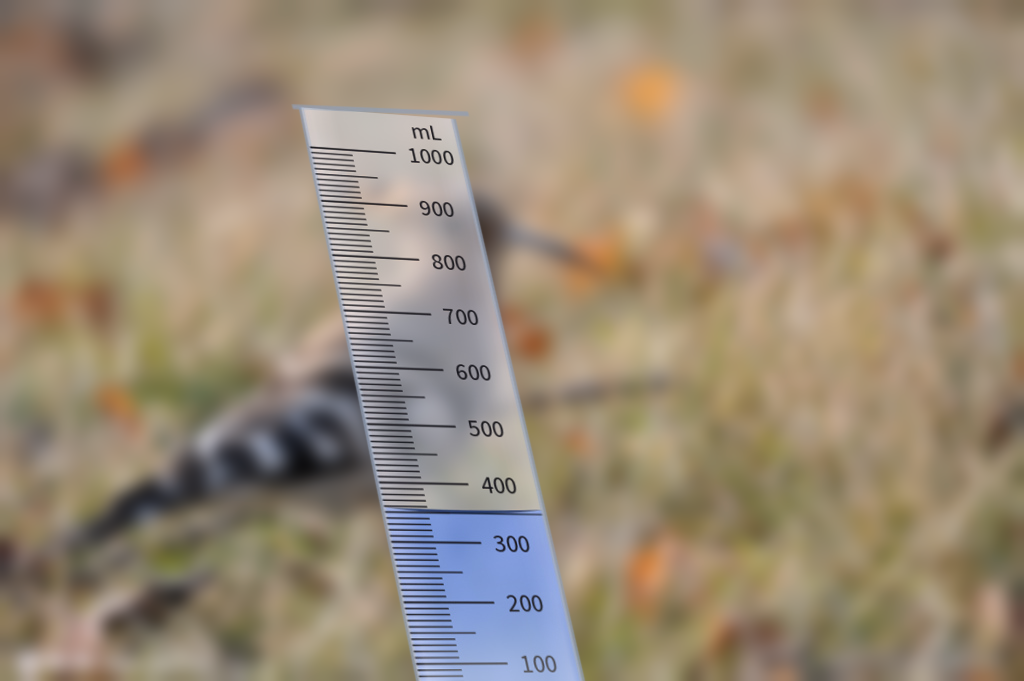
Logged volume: 350 mL
